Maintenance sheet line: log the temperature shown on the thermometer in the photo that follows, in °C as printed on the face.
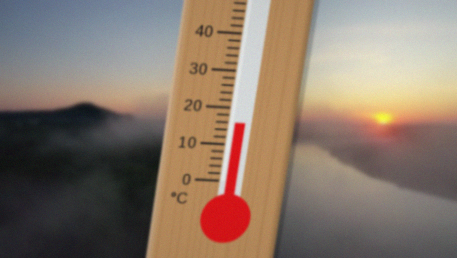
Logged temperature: 16 °C
